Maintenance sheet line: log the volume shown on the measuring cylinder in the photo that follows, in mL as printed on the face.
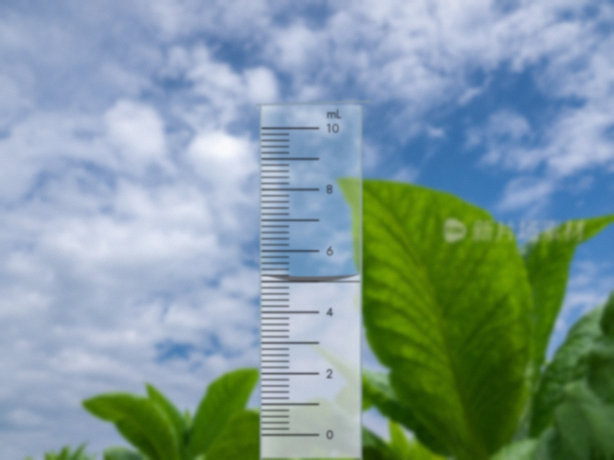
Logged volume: 5 mL
